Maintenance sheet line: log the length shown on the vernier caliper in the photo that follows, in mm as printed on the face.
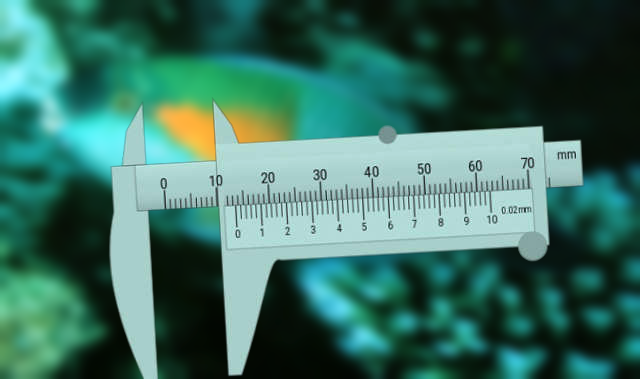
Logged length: 13.5 mm
